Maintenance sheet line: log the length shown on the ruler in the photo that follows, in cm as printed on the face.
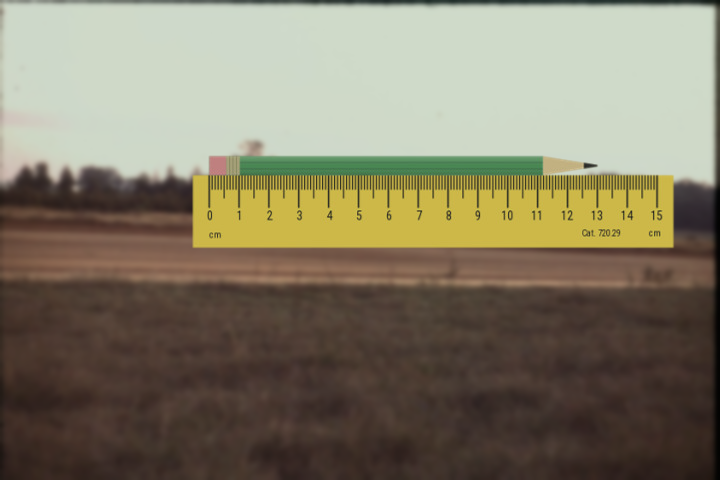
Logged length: 13 cm
